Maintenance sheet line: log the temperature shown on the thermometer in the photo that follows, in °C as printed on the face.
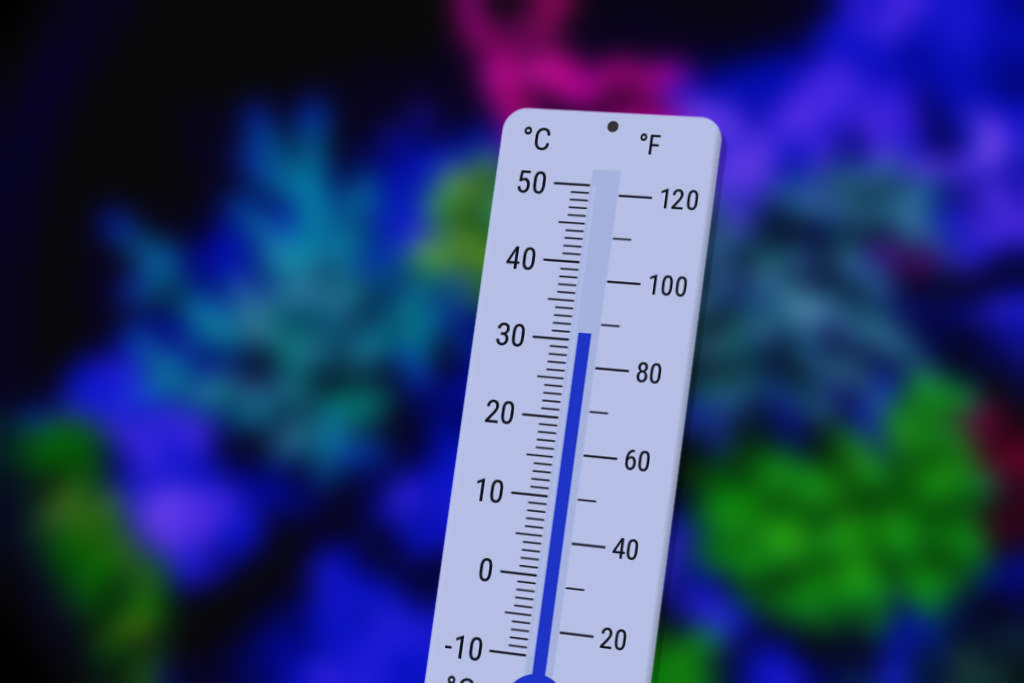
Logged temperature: 31 °C
